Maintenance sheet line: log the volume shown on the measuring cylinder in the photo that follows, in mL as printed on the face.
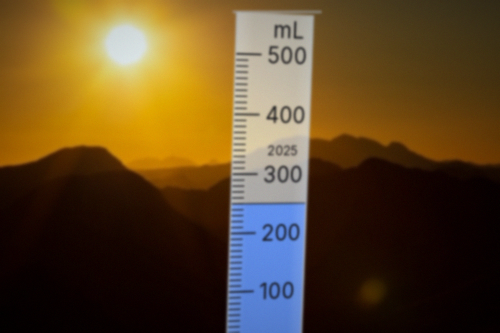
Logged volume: 250 mL
